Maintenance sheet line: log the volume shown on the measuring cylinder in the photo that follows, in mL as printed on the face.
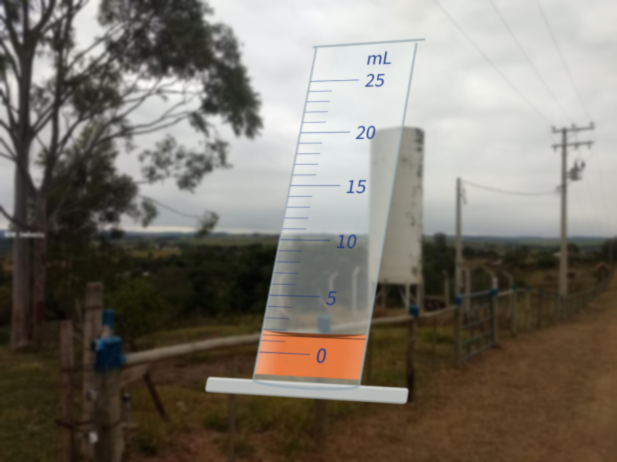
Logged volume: 1.5 mL
